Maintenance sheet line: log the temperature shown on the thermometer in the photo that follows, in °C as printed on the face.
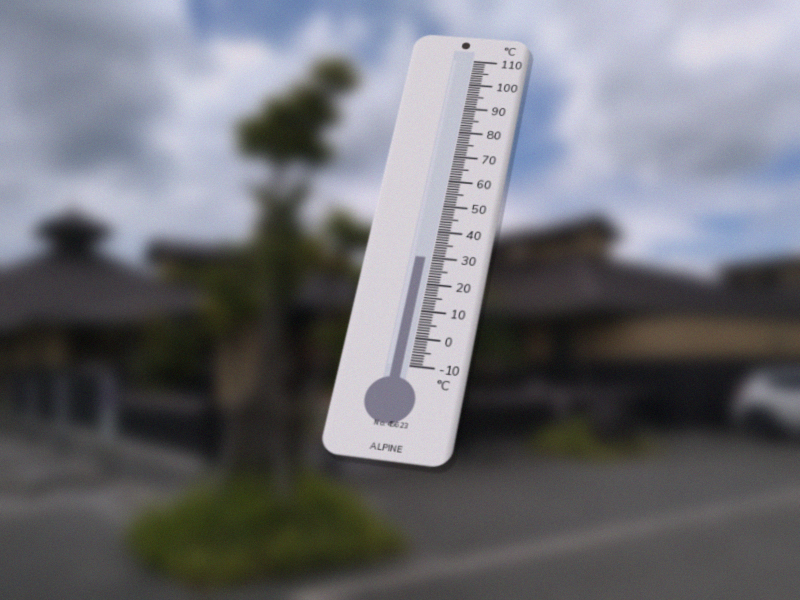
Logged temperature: 30 °C
